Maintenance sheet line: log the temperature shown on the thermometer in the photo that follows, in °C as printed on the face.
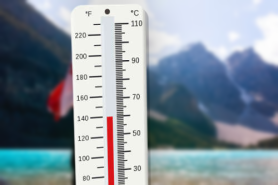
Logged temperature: 60 °C
